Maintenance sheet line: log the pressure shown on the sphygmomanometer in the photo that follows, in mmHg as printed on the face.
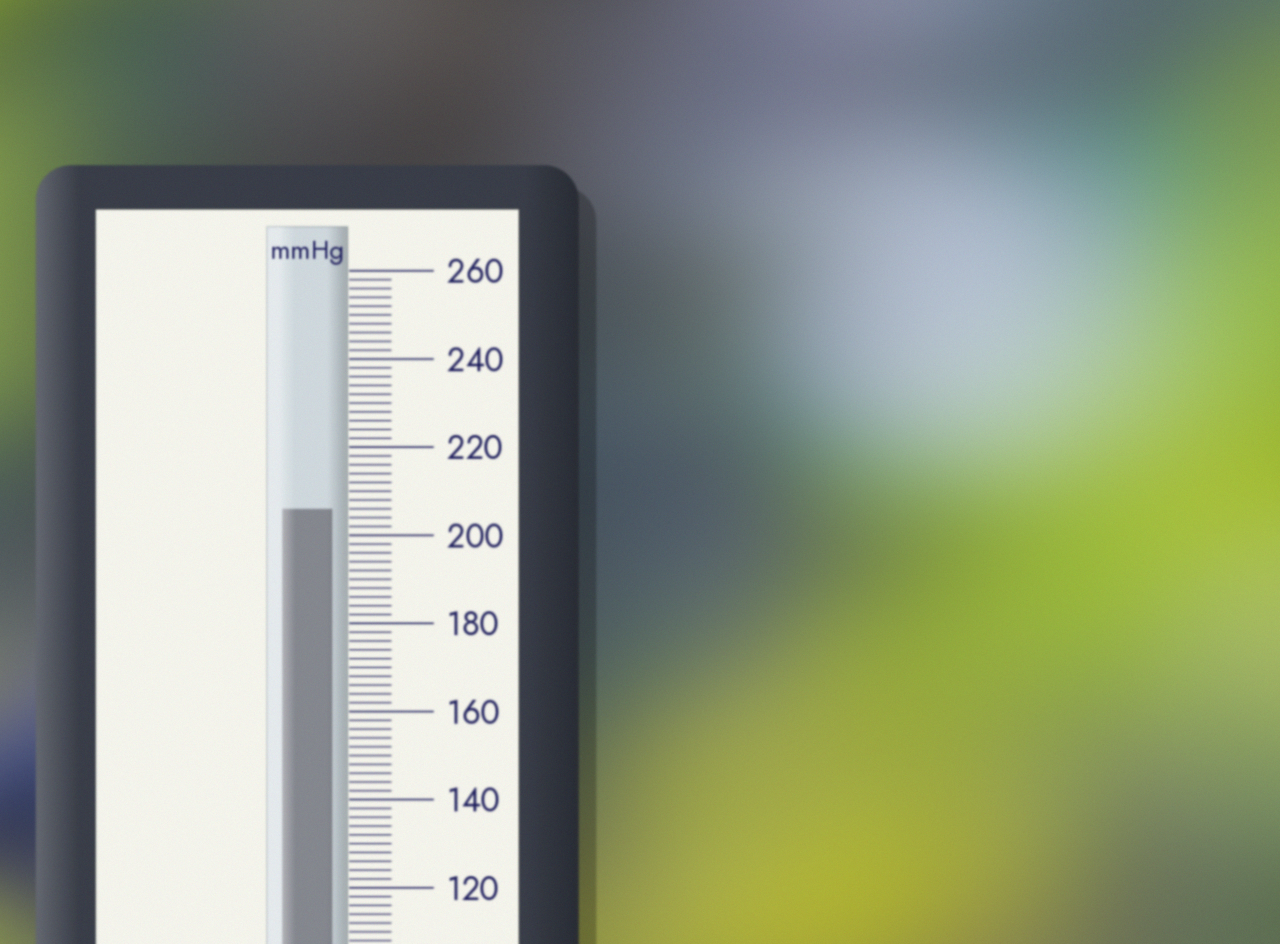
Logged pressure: 206 mmHg
